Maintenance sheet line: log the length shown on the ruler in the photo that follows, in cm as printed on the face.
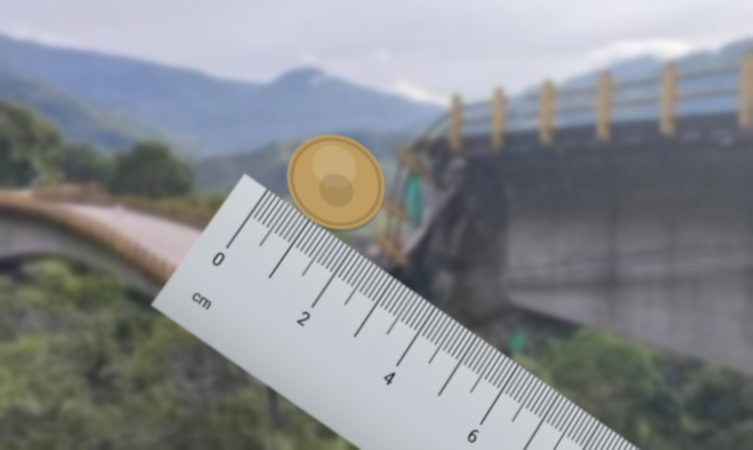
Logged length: 2 cm
